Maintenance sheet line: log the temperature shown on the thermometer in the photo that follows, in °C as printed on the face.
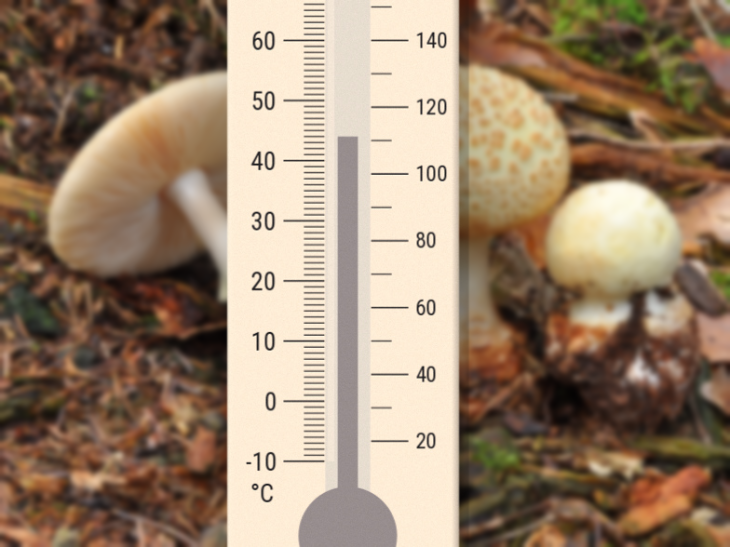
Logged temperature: 44 °C
